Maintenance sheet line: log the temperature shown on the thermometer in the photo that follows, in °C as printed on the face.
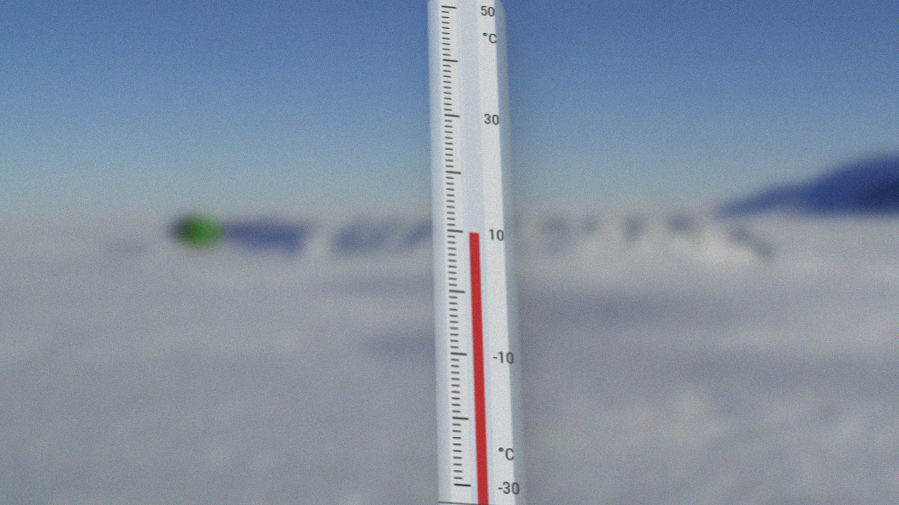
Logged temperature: 10 °C
